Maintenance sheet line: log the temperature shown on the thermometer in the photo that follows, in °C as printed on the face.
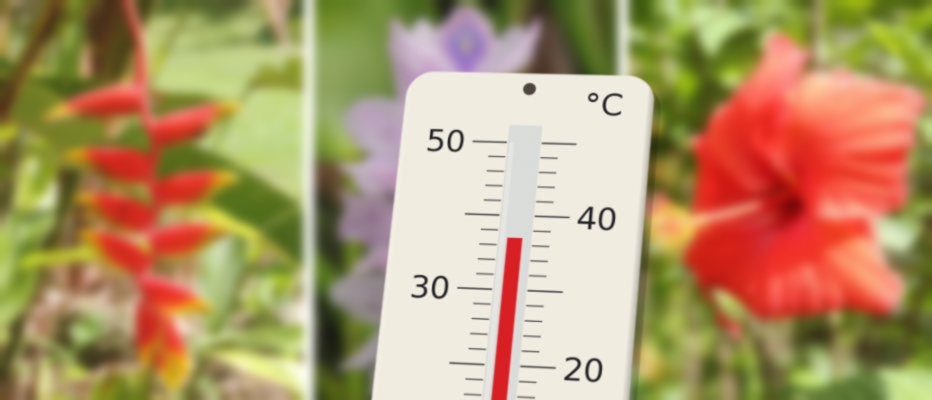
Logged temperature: 37 °C
